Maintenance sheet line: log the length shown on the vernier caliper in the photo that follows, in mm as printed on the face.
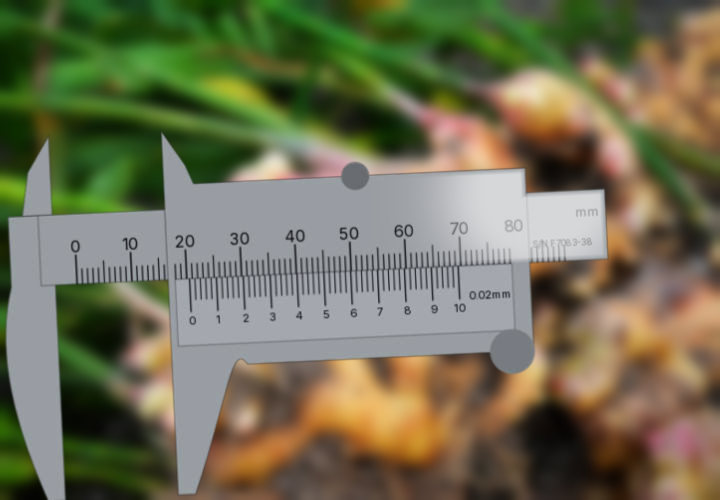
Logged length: 20.5 mm
